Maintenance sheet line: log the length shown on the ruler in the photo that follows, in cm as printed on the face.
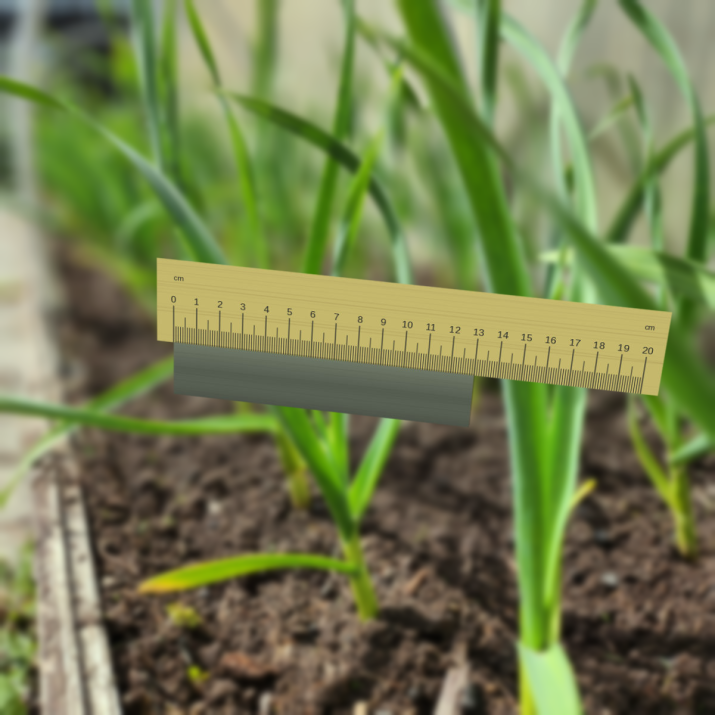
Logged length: 13 cm
